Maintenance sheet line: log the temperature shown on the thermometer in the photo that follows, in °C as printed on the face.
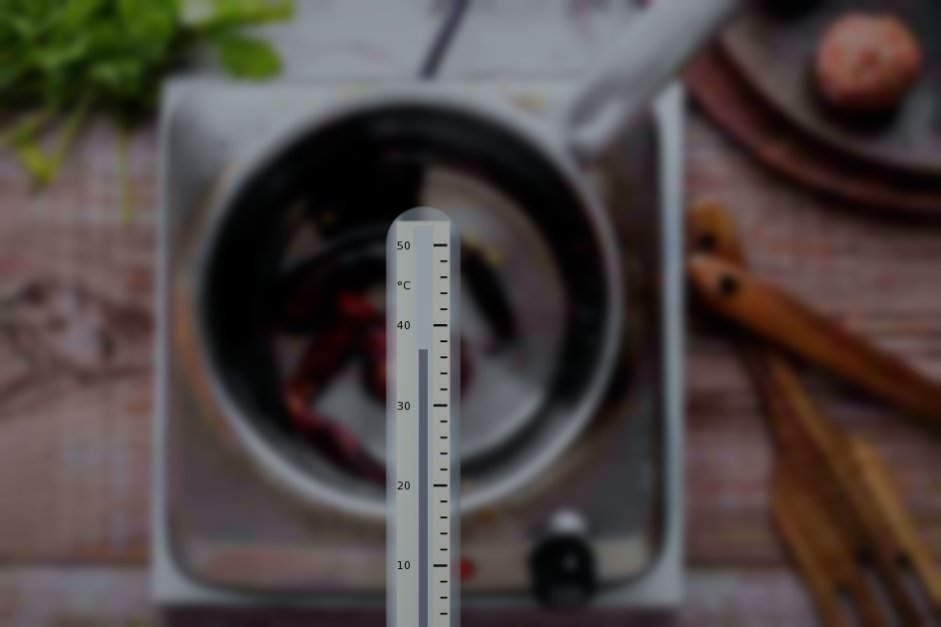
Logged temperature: 37 °C
